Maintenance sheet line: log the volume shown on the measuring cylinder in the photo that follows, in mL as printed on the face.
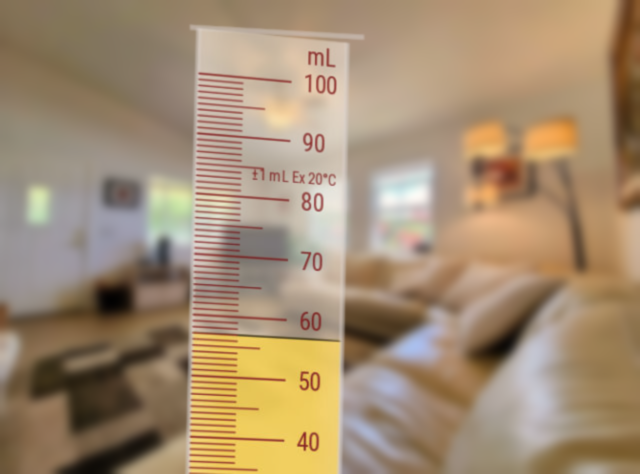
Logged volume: 57 mL
